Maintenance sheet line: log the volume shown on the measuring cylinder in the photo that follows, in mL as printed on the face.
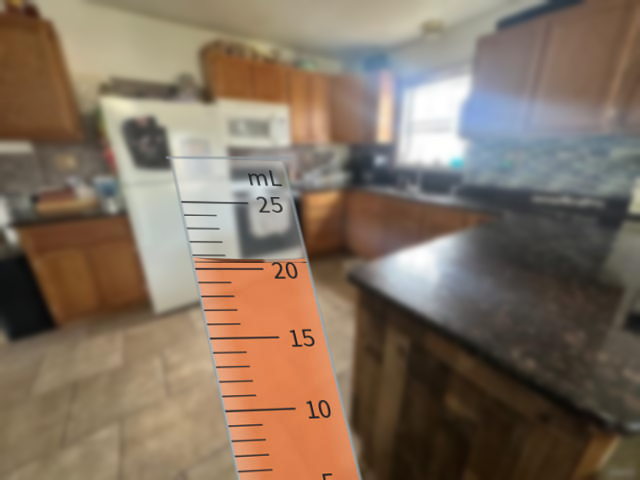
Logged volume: 20.5 mL
